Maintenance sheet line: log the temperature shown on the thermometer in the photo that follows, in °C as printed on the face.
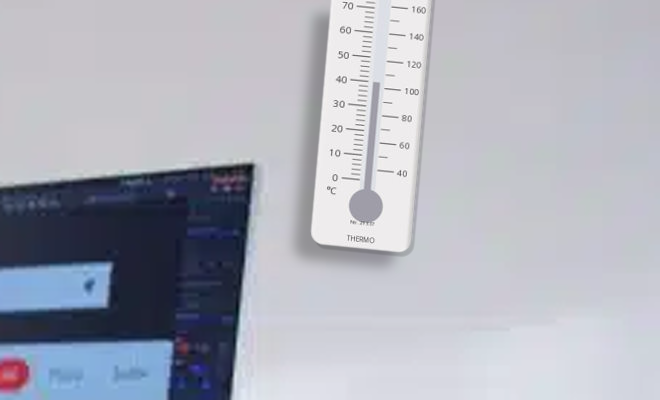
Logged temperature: 40 °C
